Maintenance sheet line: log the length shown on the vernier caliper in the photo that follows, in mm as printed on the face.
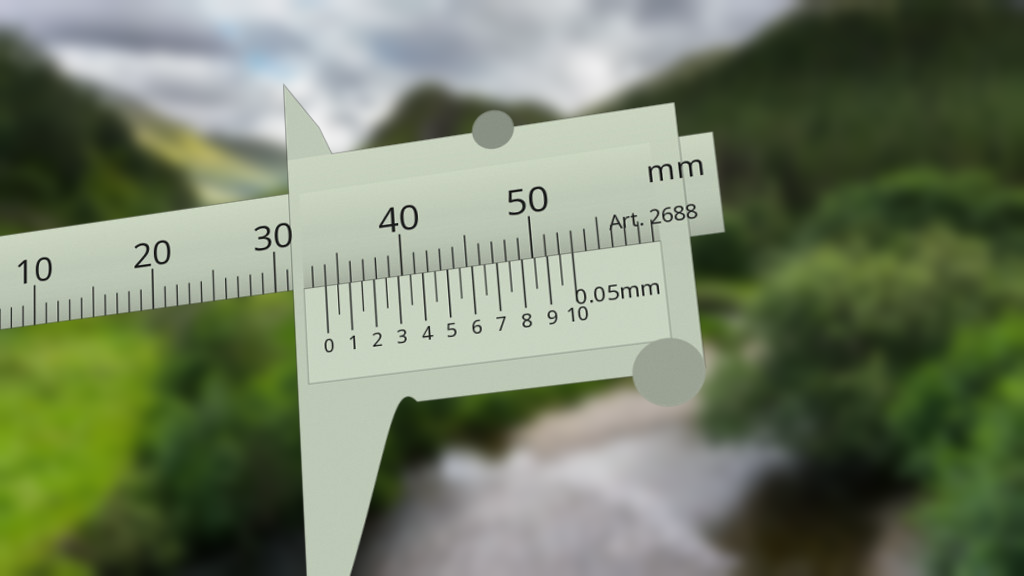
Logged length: 34.0 mm
